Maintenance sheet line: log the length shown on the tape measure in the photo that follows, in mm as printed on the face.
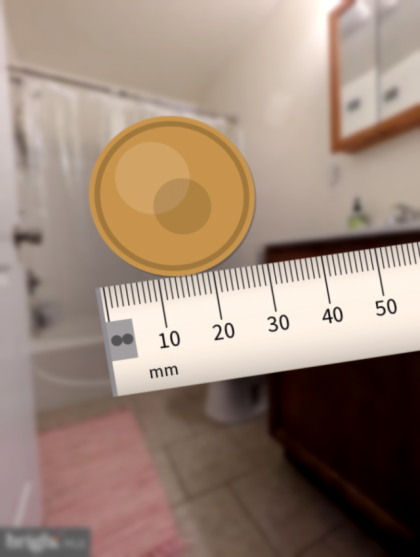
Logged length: 30 mm
